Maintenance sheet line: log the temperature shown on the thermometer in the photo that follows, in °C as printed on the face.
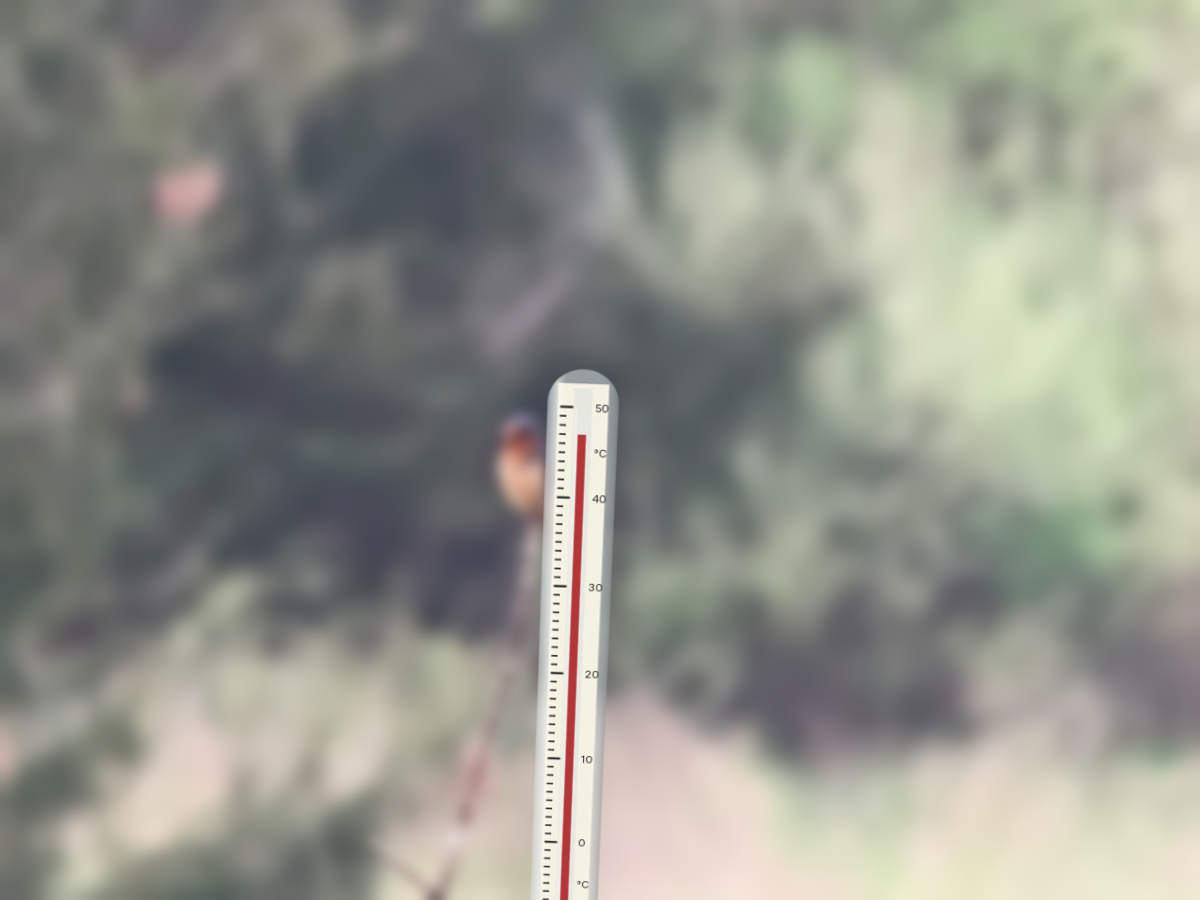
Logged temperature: 47 °C
